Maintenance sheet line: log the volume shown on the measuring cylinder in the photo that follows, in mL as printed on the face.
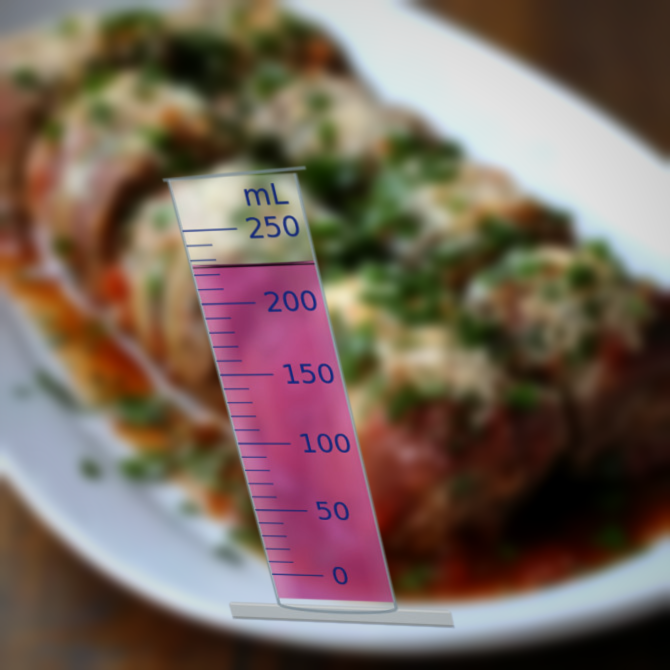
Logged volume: 225 mL
